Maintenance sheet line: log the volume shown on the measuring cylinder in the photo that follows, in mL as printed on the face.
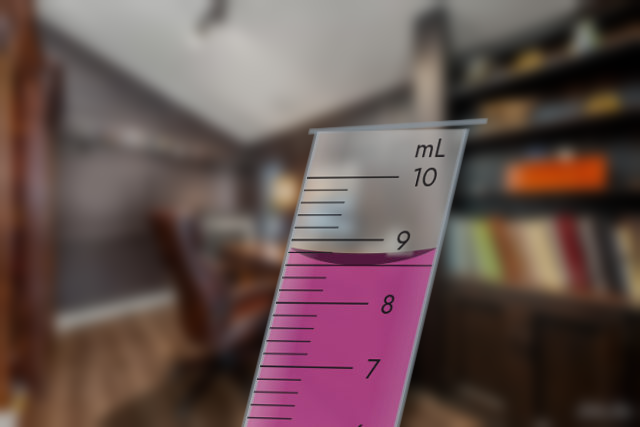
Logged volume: 8.6 mL
